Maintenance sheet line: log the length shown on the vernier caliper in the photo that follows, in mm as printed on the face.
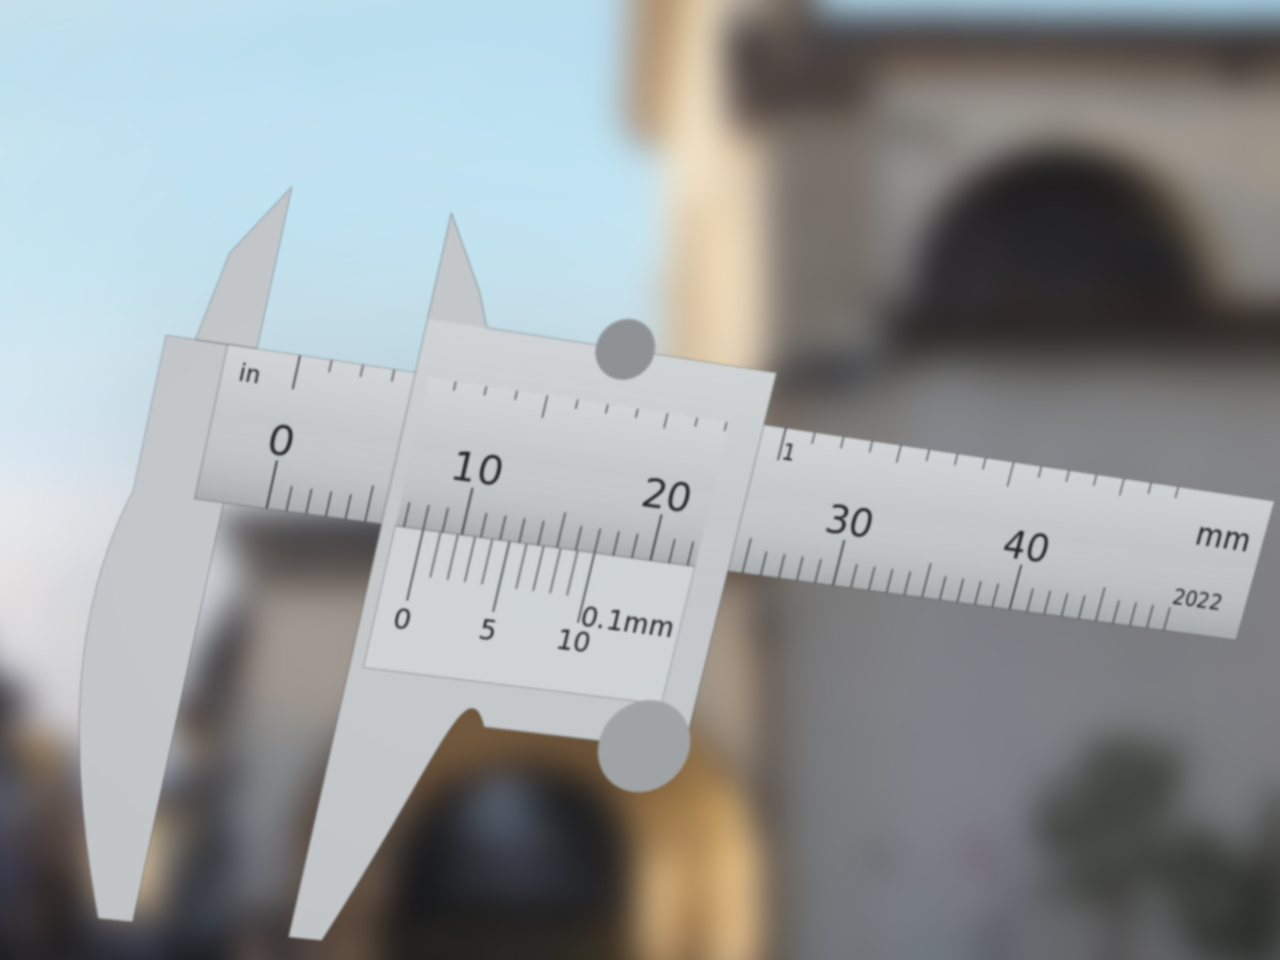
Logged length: 8.0 mm
